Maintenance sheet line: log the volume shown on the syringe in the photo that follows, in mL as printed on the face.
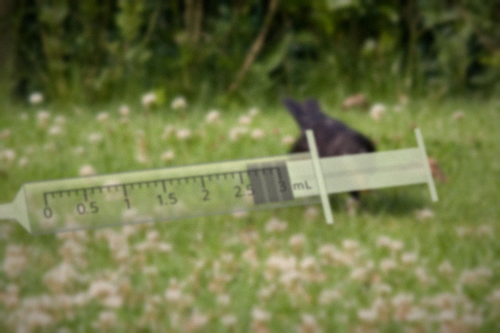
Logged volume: 2.6 mL
